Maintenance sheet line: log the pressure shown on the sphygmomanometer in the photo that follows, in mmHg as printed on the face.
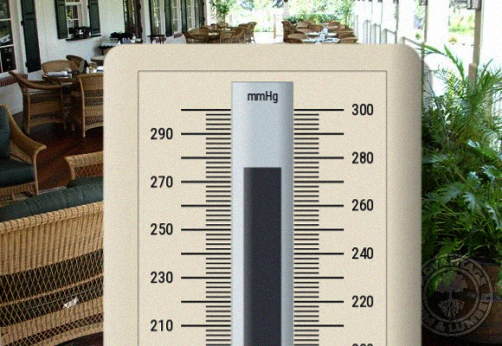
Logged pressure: 276 mmHg
